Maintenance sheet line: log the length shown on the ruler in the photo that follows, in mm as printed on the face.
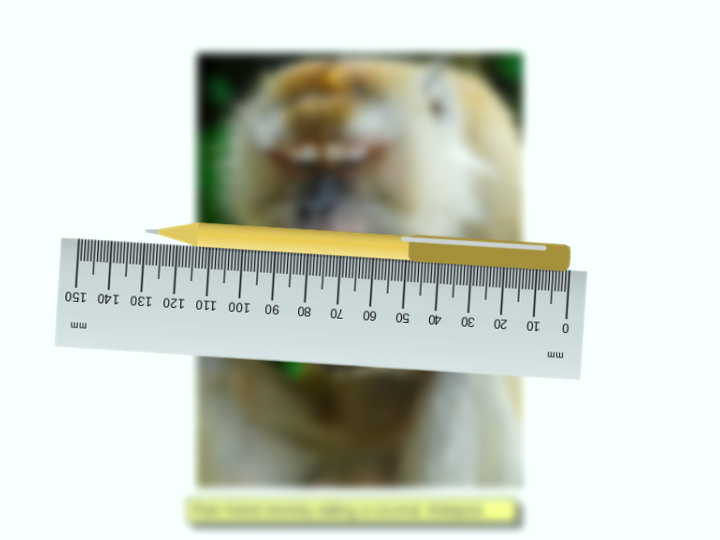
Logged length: 130 mm
